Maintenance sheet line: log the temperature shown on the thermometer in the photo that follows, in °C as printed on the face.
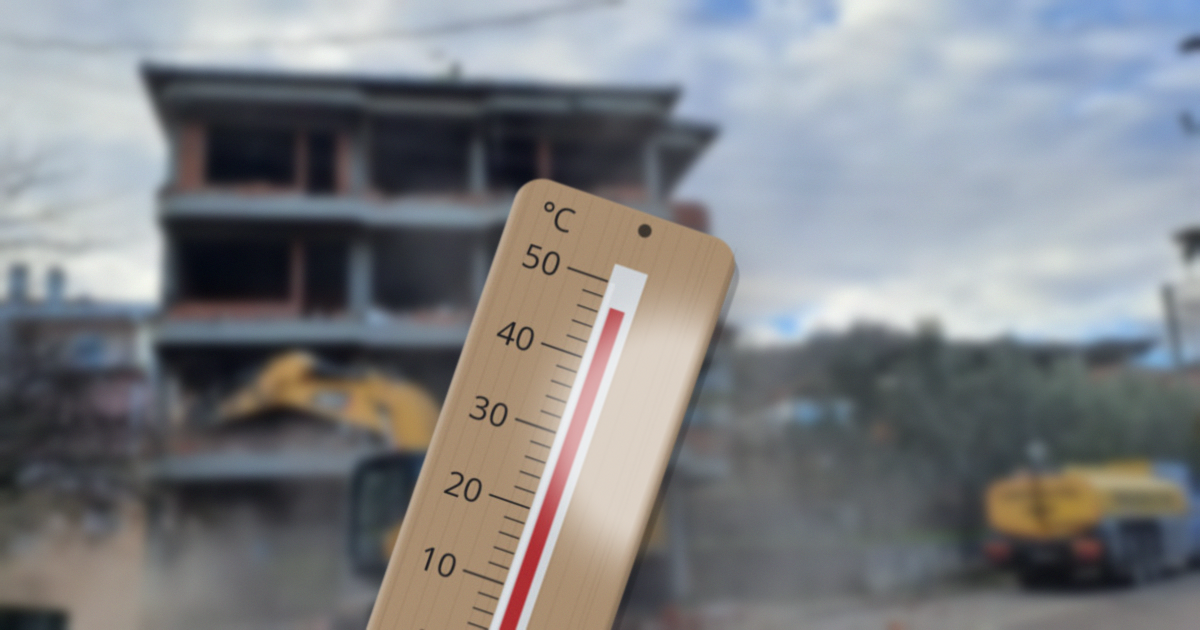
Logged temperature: 47 °C
